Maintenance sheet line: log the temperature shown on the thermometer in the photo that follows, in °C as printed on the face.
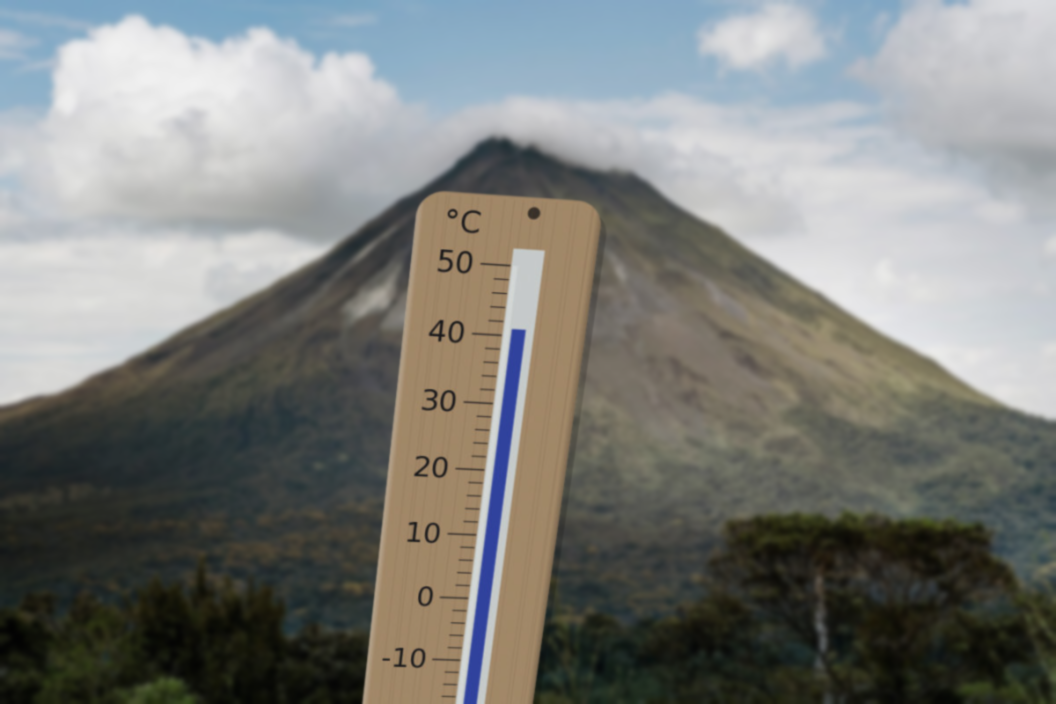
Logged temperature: 41 °C
